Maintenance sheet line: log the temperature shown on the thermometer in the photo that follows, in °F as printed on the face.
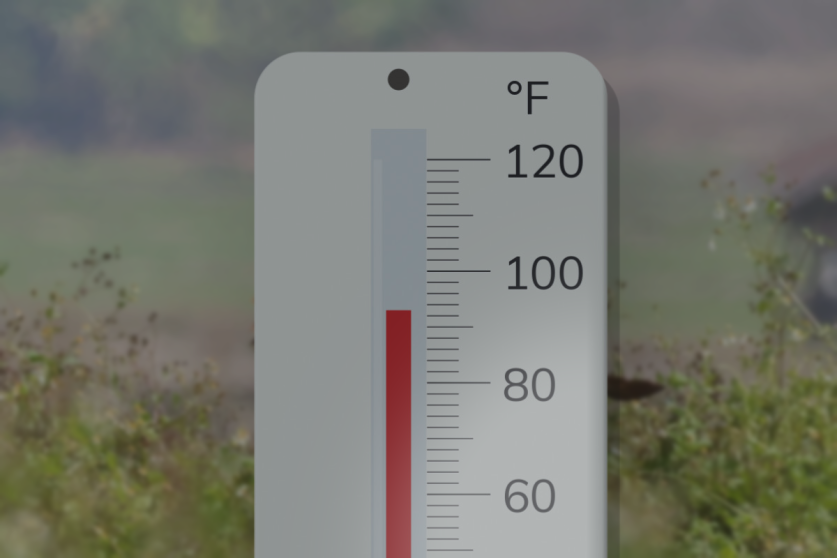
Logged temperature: 93 °F
